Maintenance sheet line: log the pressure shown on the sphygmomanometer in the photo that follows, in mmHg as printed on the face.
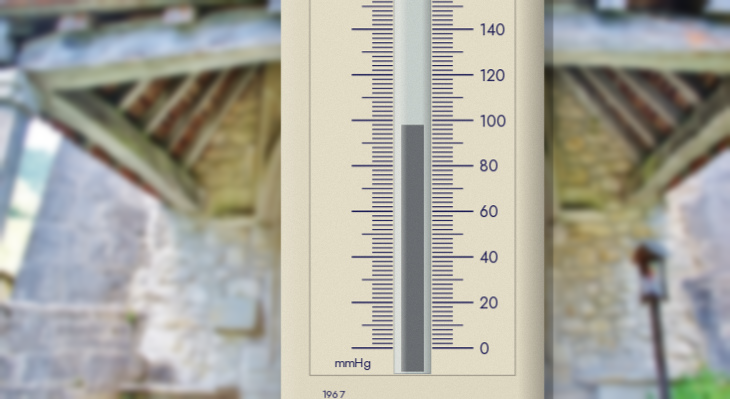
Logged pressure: 98 mmHg
